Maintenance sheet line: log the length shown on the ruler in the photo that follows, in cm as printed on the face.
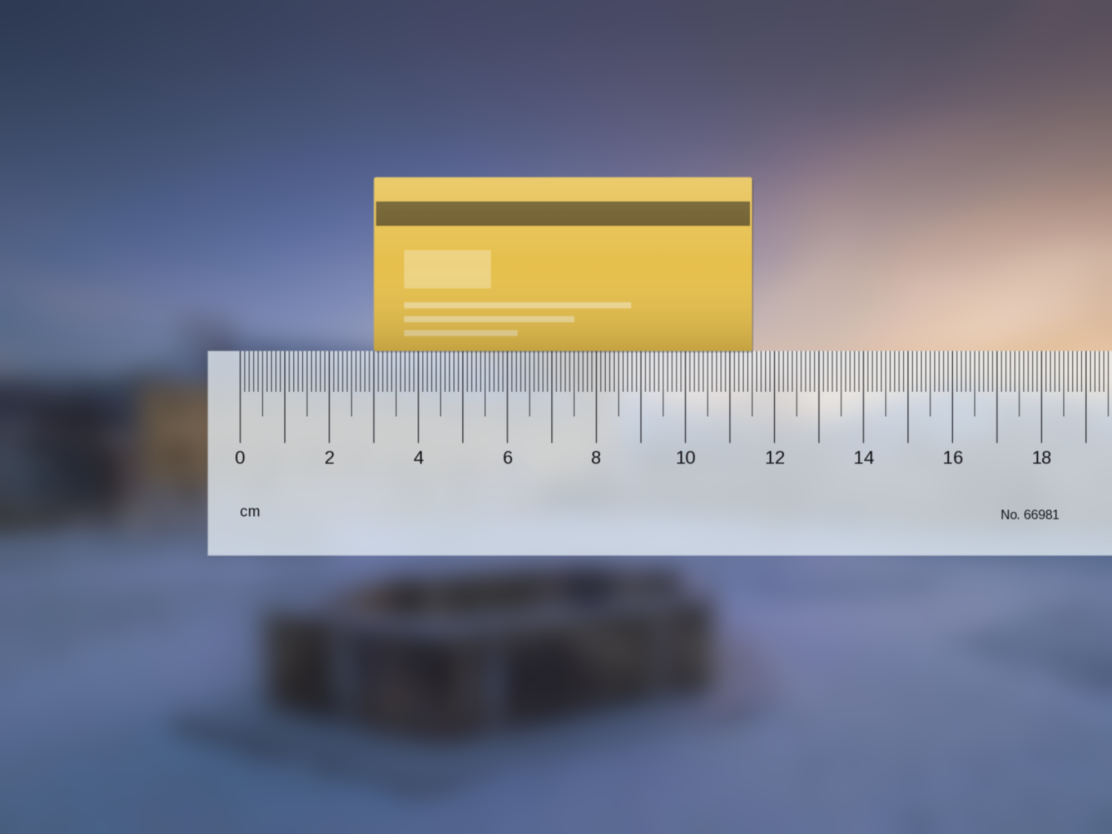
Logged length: 8.5 cm
